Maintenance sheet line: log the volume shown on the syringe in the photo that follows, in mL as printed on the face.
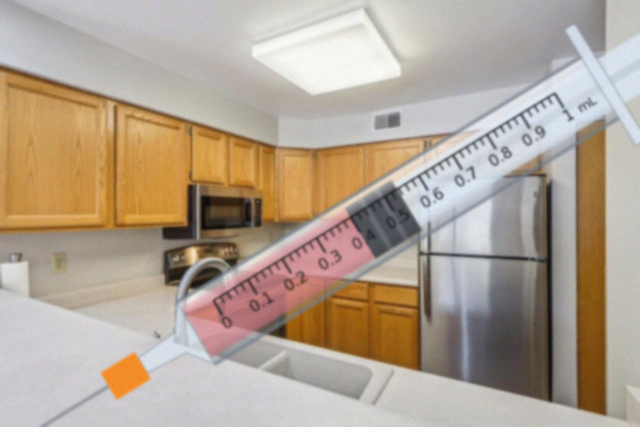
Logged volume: 0.4 mL
